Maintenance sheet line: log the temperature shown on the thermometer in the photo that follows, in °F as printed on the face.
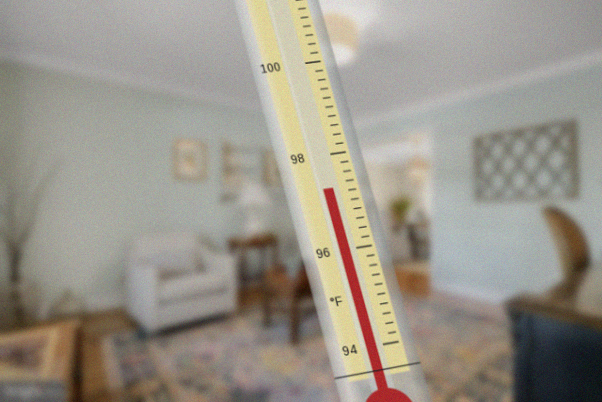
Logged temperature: 97.3 °F
